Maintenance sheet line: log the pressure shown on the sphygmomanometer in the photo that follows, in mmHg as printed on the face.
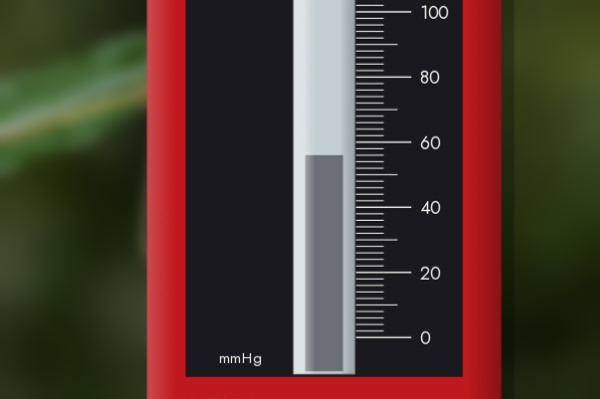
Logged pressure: 56 mmHg
